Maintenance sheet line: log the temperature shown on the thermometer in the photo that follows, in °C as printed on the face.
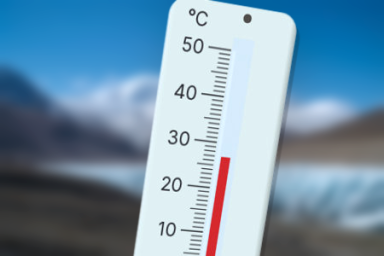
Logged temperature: 27 °C
